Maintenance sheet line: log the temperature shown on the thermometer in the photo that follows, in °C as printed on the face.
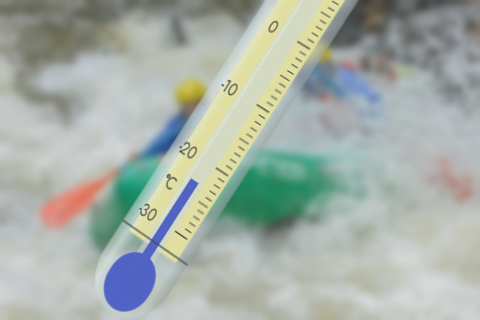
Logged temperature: -23 °C
